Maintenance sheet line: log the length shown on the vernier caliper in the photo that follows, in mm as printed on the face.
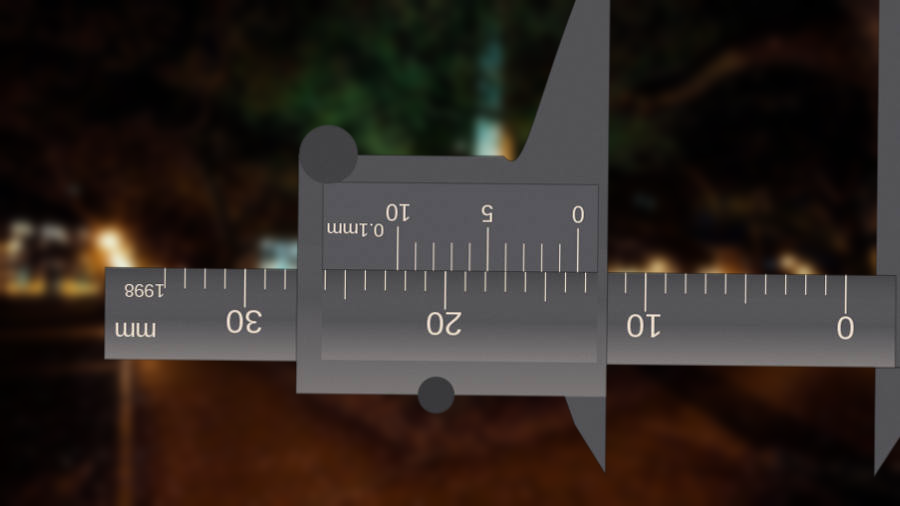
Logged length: 13.4 mm
